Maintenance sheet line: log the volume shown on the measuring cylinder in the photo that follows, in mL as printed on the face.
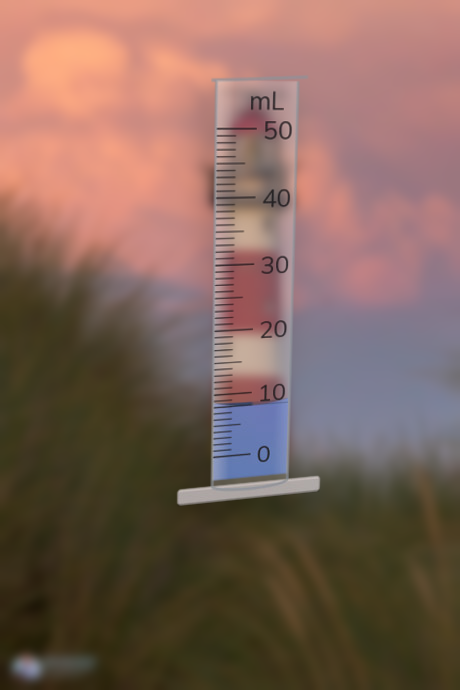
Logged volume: 8 mL
